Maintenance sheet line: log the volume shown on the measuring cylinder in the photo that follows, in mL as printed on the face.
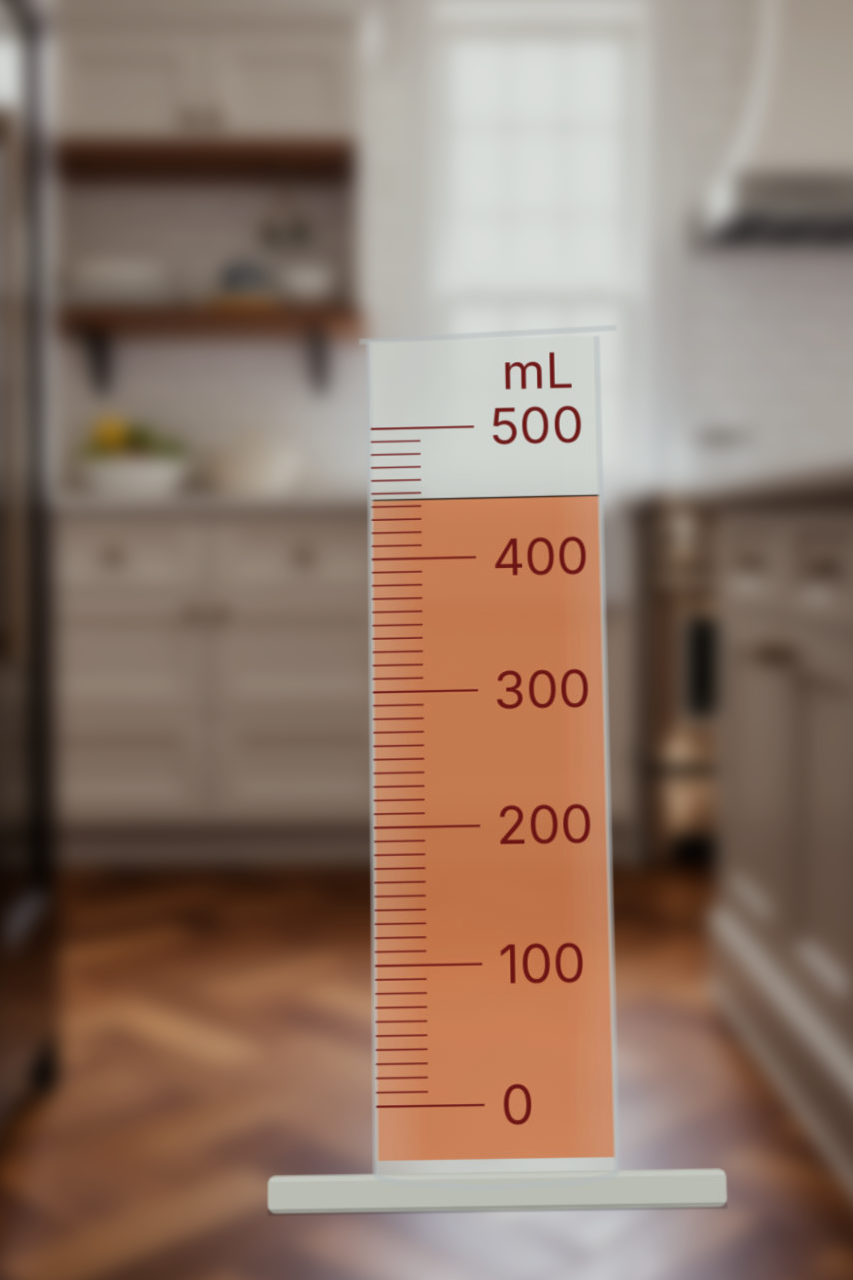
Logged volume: 445 mL
